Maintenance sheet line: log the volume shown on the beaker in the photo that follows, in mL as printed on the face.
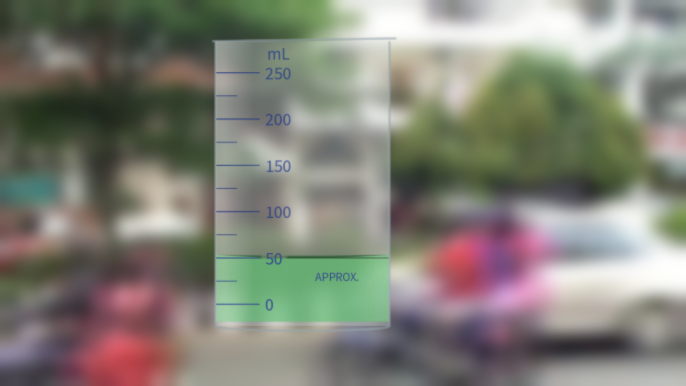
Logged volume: 50 mL
